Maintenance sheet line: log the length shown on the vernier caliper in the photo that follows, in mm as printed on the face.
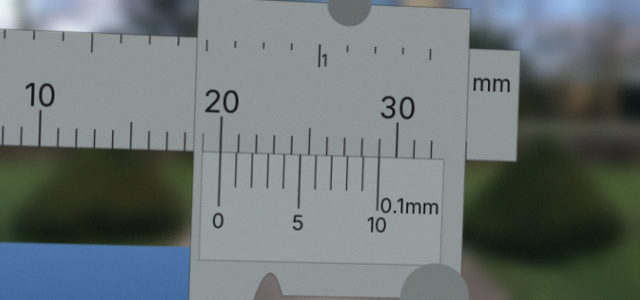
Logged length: 20.0 mm
